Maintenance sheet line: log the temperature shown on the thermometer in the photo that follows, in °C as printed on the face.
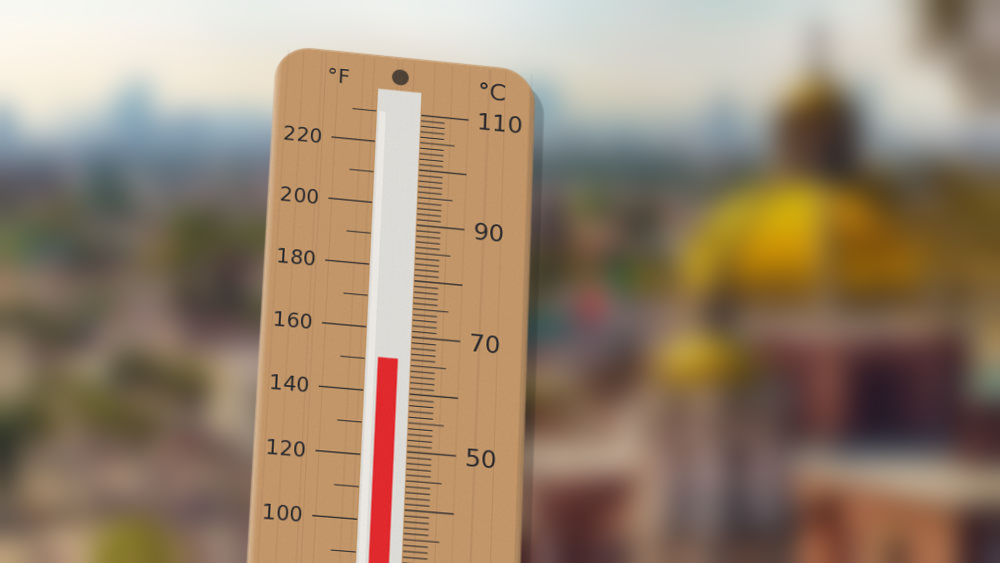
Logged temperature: 66 °C
